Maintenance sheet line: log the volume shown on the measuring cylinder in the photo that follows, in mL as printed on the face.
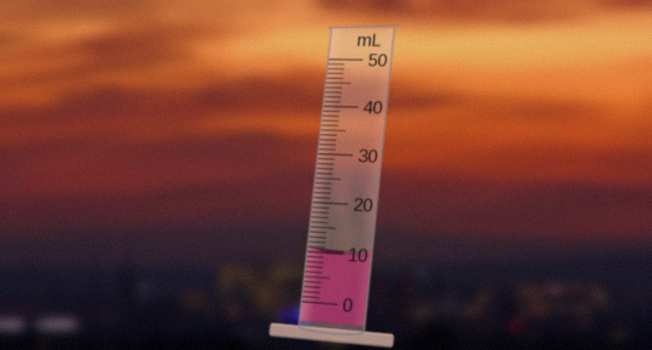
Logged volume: 10 mL
